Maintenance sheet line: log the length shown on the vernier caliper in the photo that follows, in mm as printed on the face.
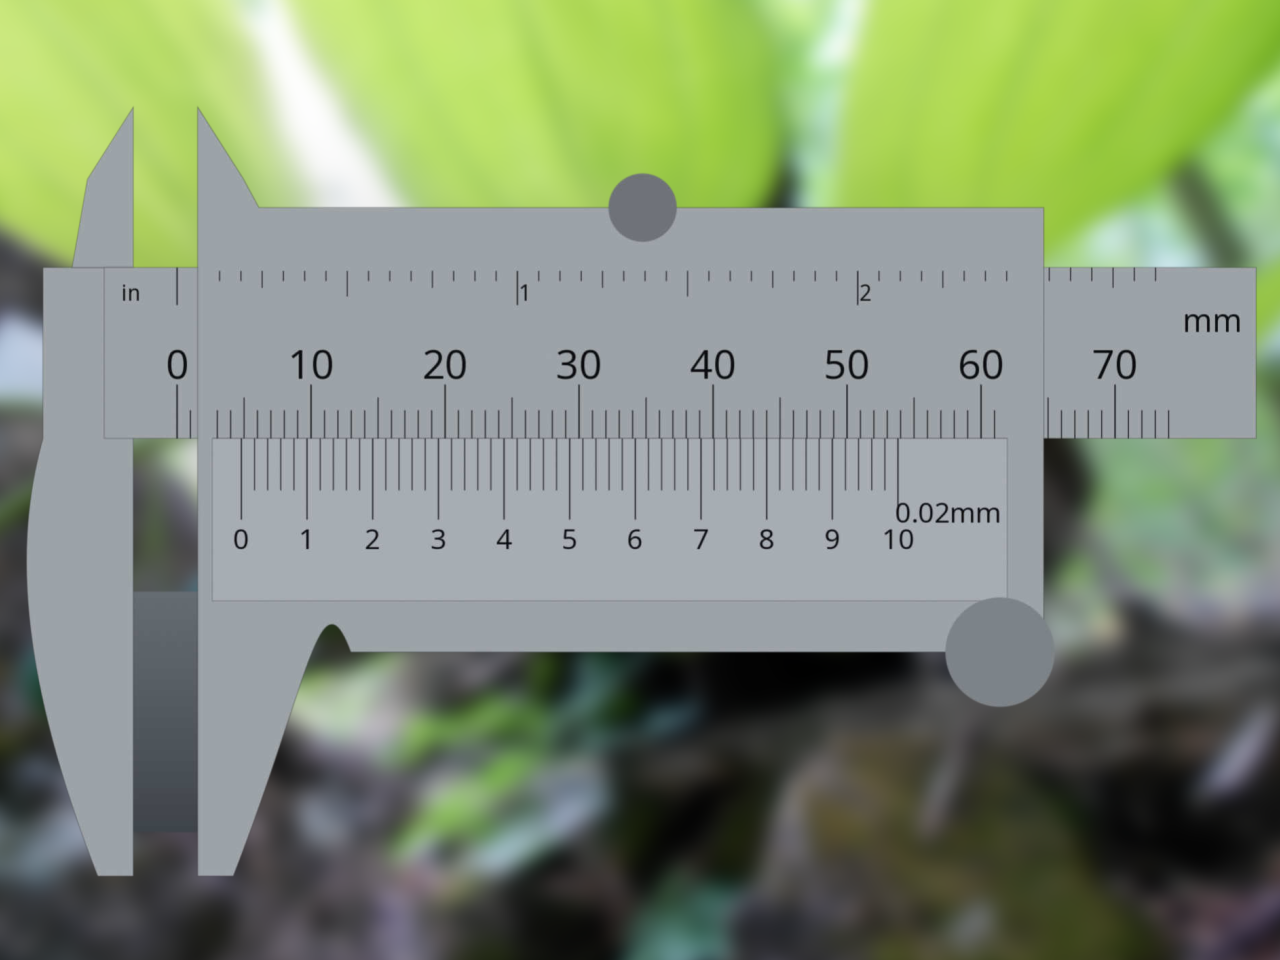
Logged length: 4.8 mm
